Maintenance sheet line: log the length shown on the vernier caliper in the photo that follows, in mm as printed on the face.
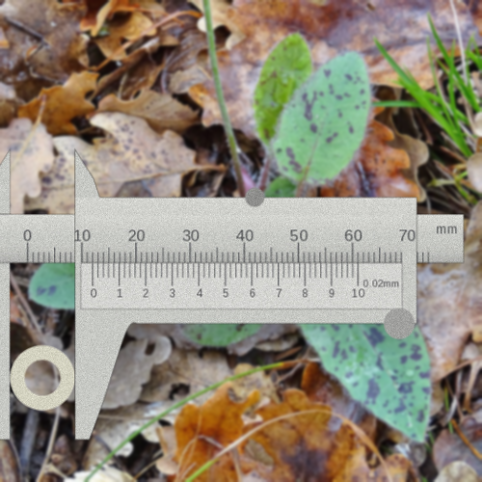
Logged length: 12.0 mm
